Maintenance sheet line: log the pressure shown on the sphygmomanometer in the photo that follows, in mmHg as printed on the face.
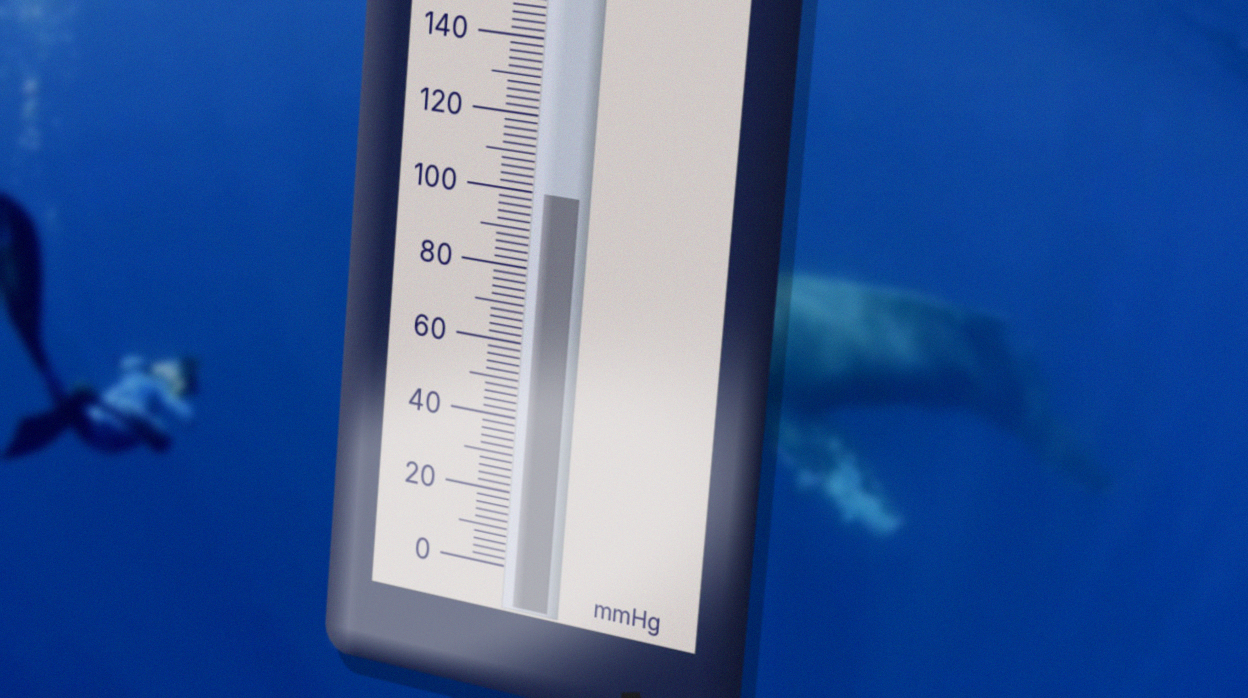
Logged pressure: 100 mmHg
